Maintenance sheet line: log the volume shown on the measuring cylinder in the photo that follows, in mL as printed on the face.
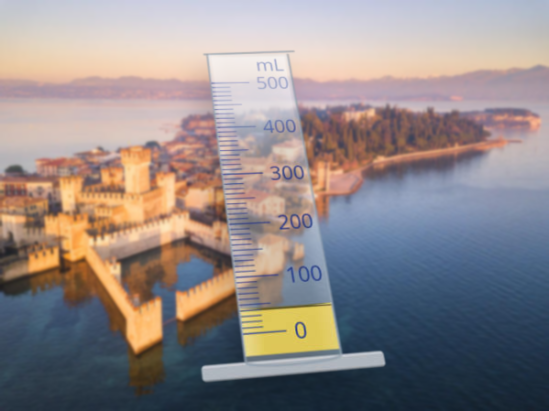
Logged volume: 40 mL
